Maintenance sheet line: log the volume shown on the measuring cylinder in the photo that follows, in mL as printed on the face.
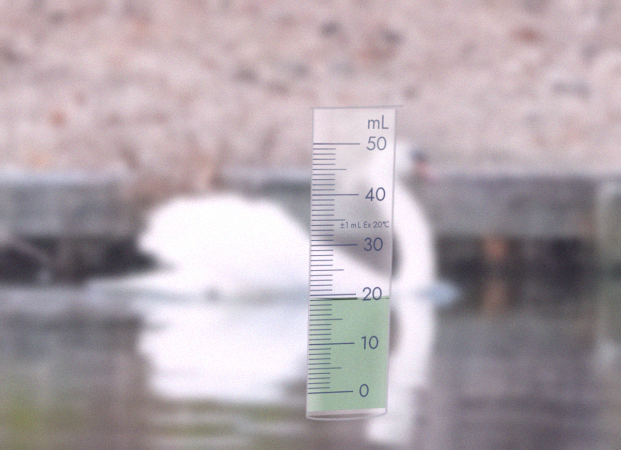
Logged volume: 19 mL
